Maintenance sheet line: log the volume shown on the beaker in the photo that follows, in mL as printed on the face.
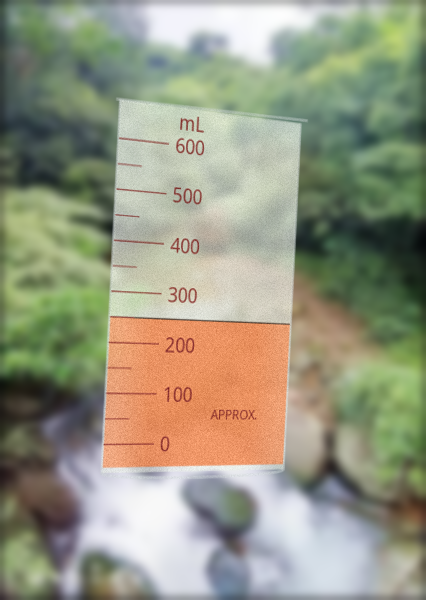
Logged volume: 250 mL
